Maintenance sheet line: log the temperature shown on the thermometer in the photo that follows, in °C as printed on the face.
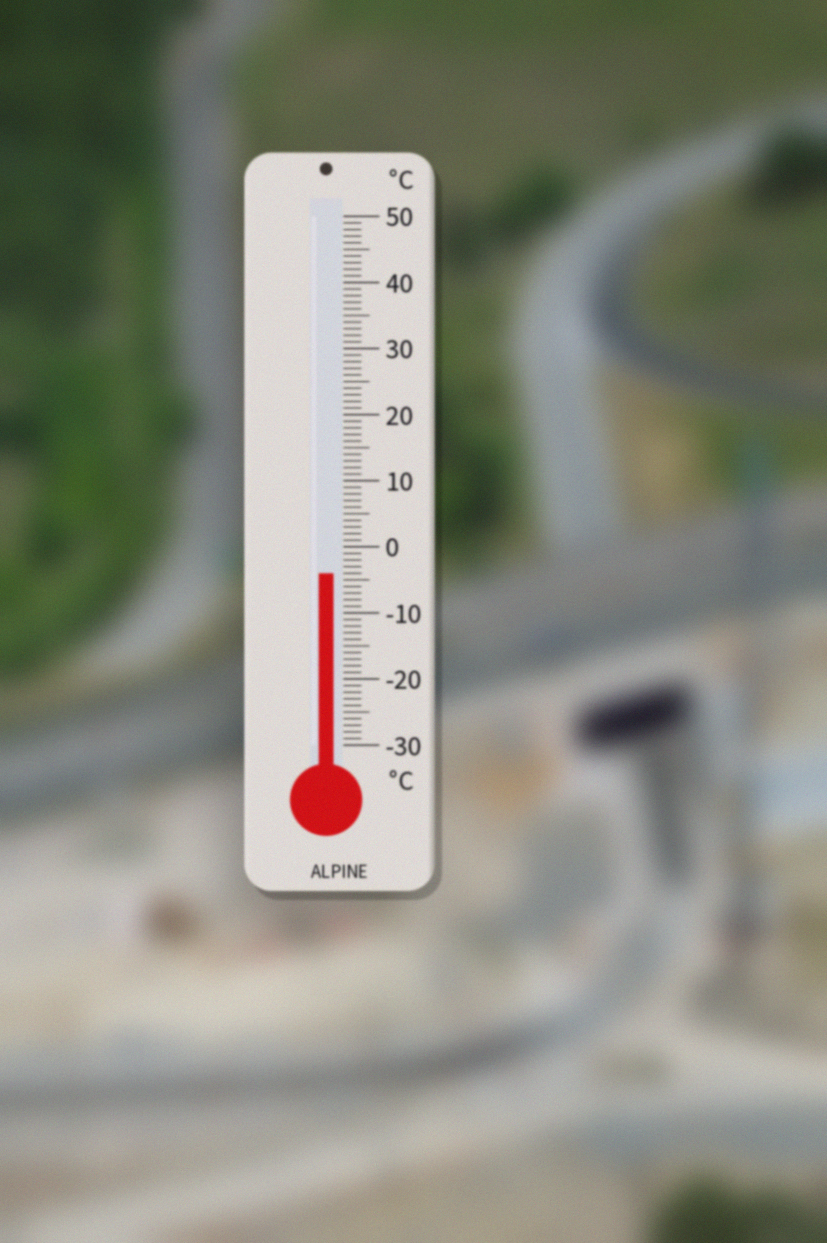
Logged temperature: -4 °C
